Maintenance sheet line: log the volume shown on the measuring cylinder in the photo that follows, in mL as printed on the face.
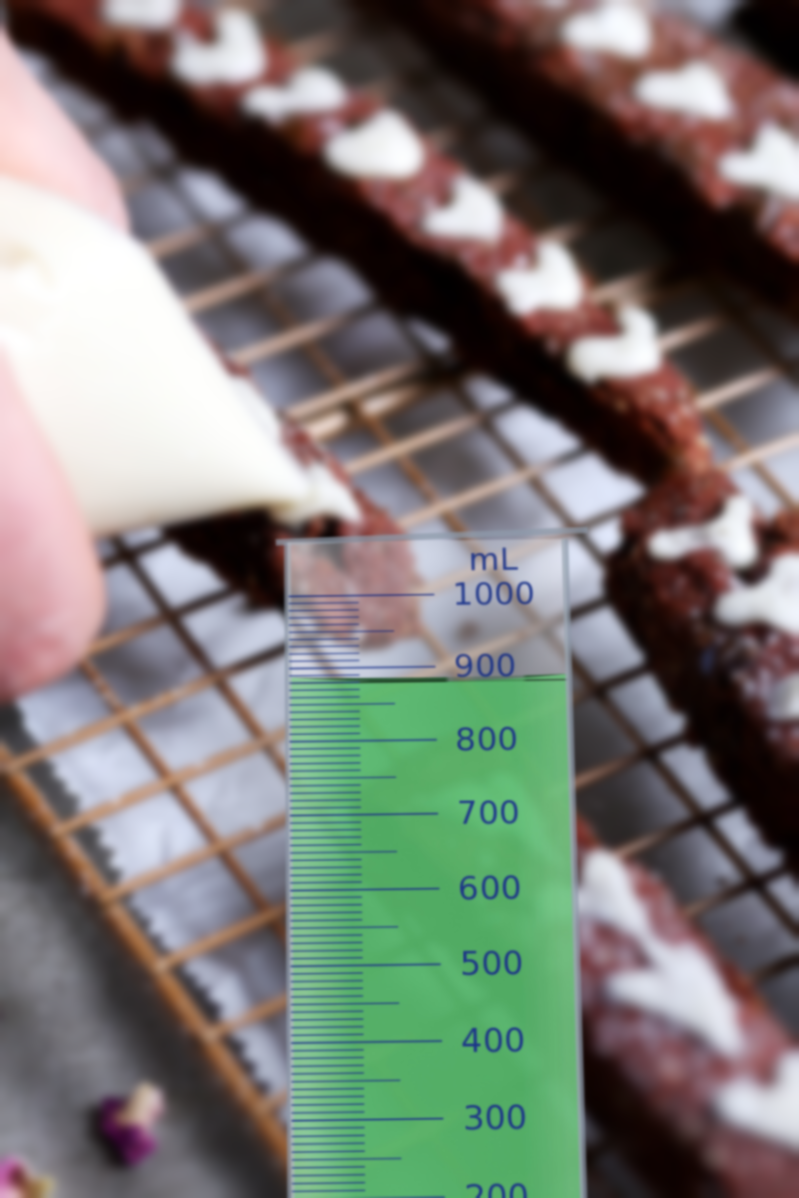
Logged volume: 880 mL
